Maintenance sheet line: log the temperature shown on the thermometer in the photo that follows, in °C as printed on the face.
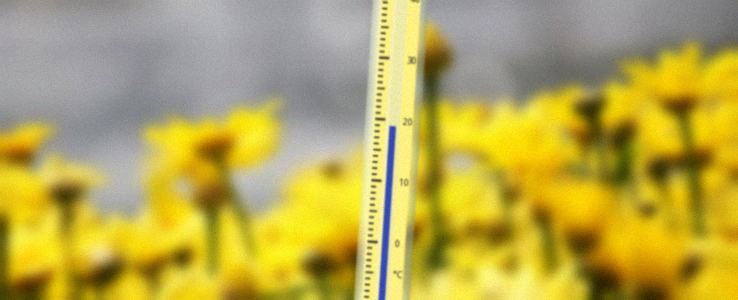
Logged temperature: 19 °C
